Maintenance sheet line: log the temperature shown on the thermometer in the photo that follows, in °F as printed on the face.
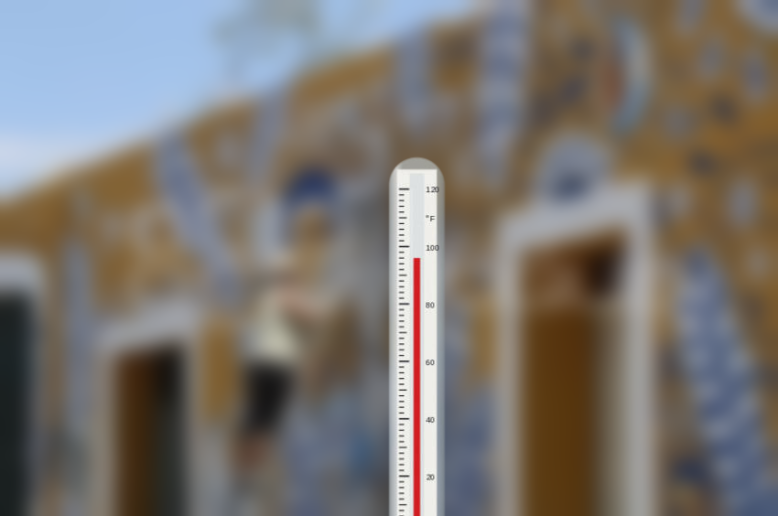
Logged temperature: 96 °F
